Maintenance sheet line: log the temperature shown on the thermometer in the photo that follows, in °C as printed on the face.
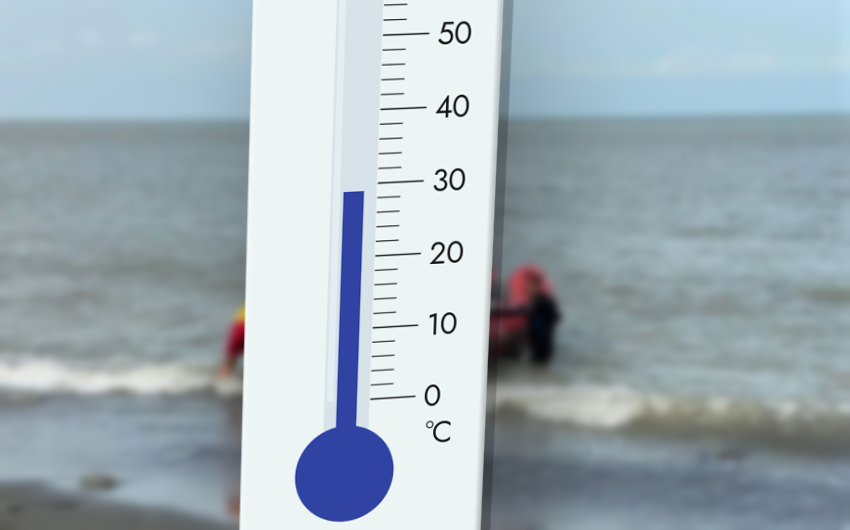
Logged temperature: 29 °C
